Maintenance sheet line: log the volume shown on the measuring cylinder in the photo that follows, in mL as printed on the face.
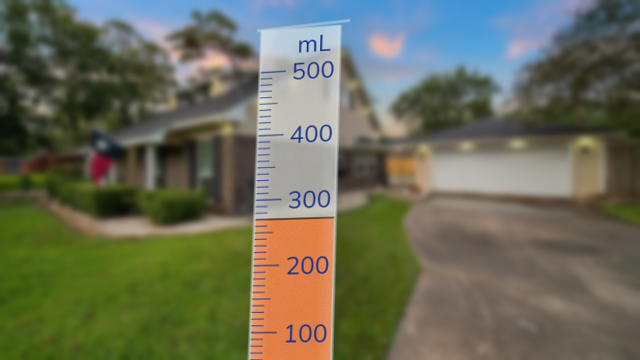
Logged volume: 270 mL
